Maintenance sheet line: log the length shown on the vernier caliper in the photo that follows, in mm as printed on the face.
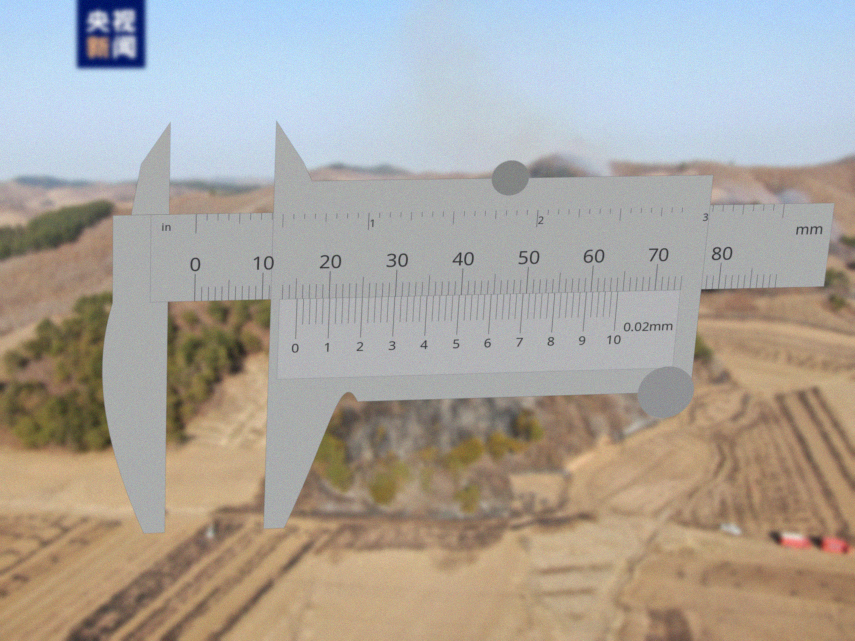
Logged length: 15.2 mm
